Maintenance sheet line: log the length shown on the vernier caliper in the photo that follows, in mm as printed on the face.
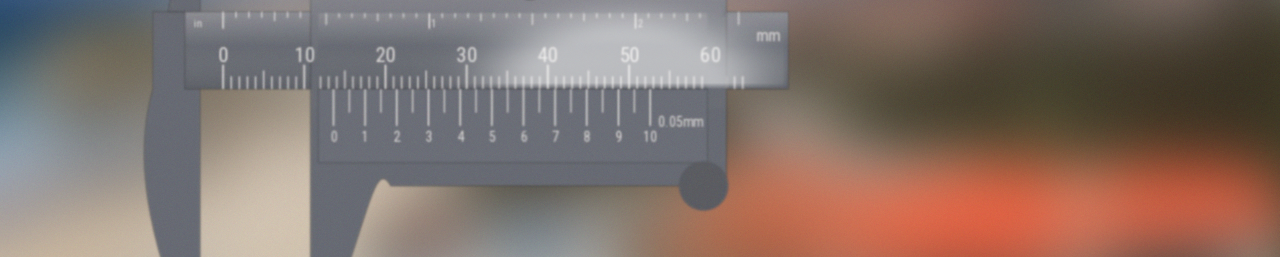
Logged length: 13.6 mm
